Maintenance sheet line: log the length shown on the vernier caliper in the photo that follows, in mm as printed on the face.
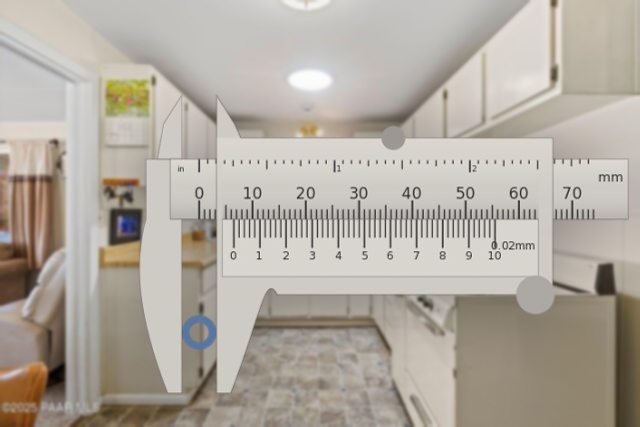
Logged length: 6.5 mm
